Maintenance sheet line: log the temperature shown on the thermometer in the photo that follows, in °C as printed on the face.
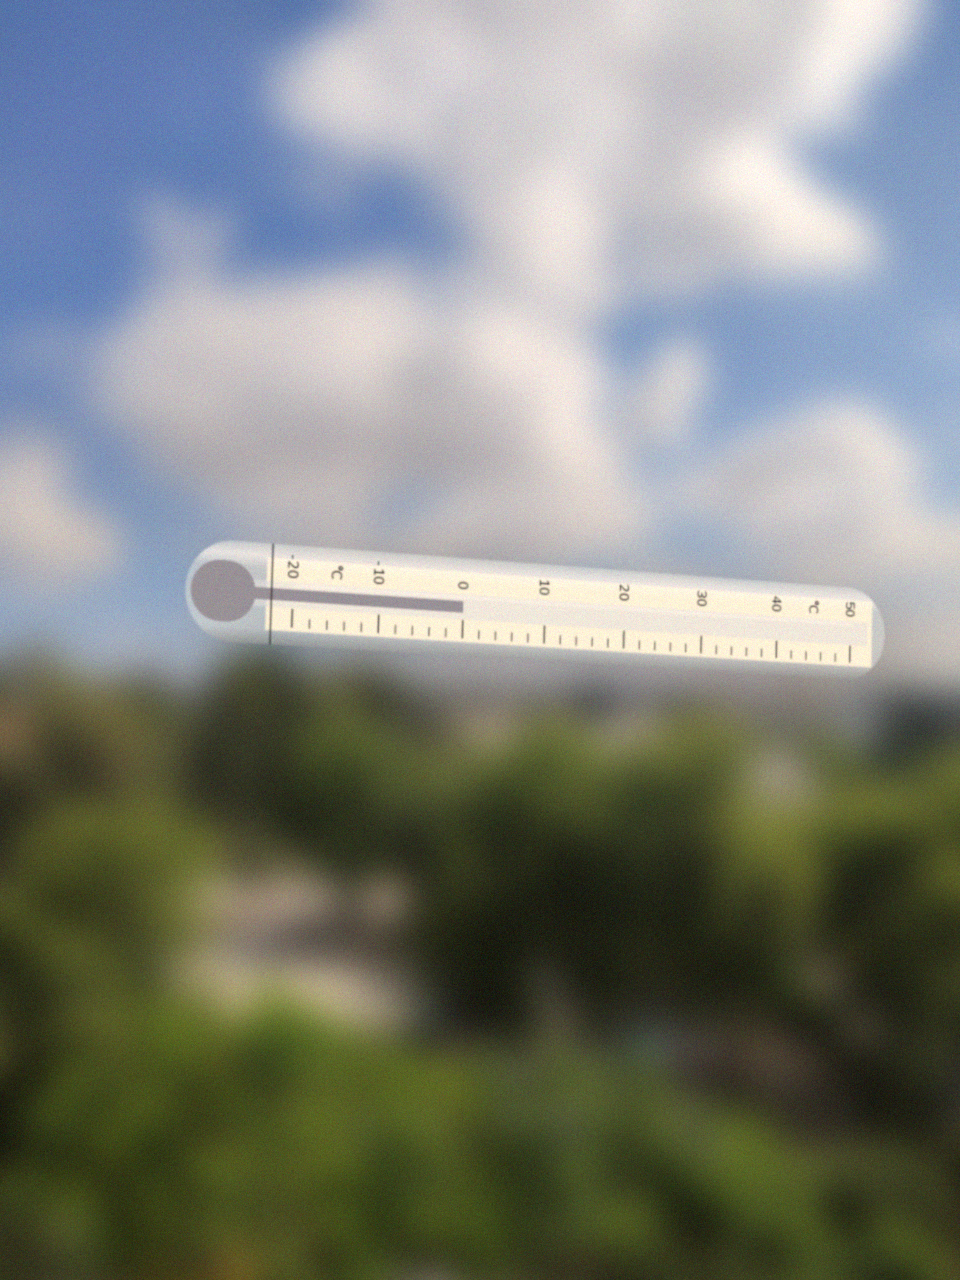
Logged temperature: 0 °C
